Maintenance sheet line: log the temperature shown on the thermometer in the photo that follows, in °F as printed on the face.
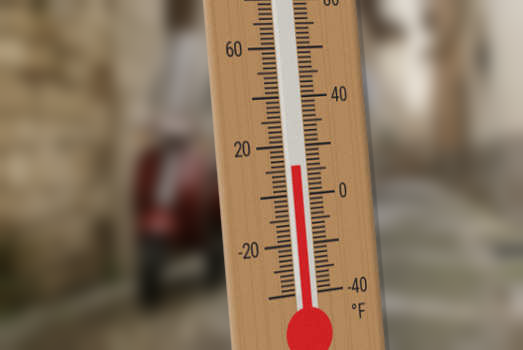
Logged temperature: 12 °F
